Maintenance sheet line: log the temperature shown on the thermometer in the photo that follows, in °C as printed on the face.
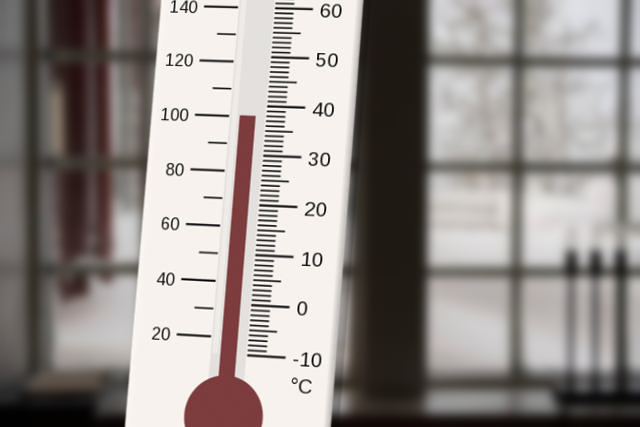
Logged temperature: 38 °C
